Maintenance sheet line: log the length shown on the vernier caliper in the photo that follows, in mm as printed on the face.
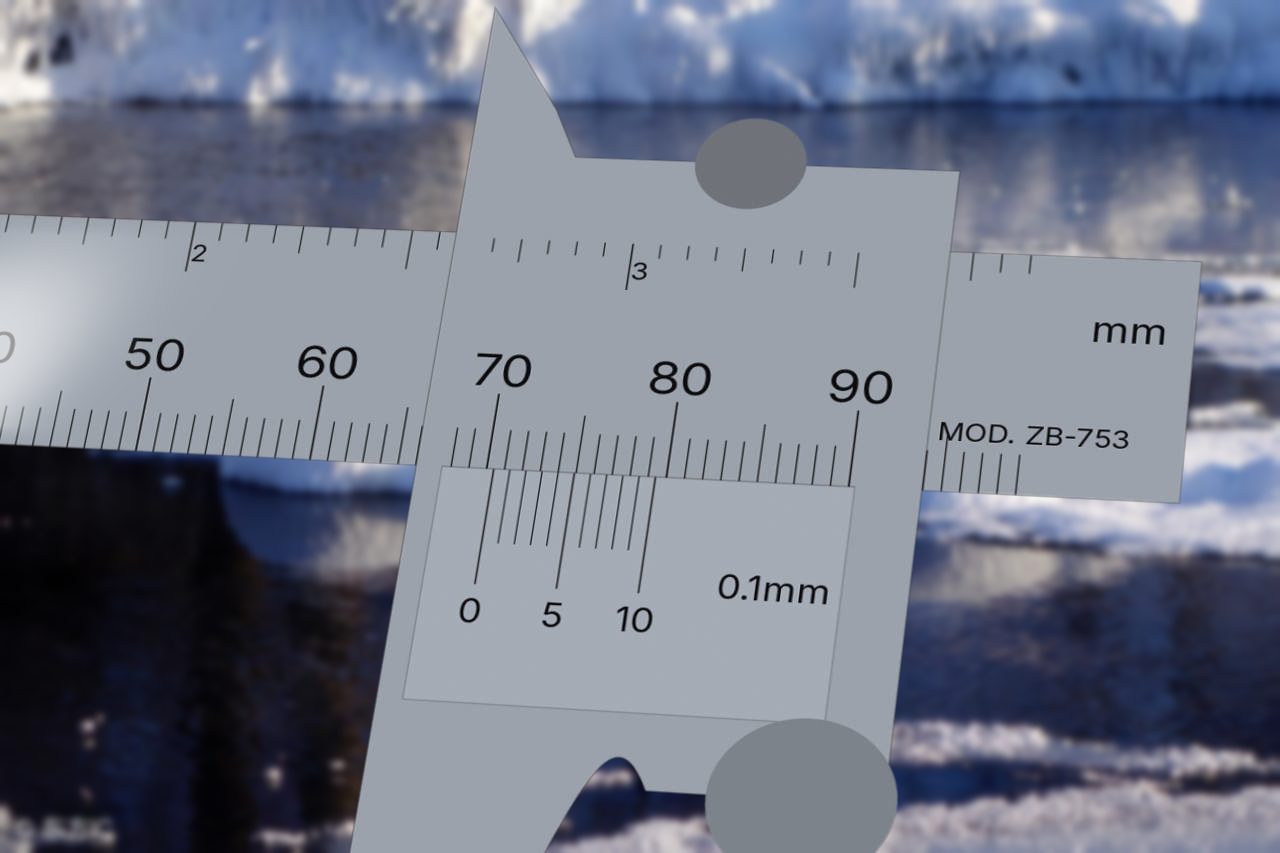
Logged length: 70.4 mm
